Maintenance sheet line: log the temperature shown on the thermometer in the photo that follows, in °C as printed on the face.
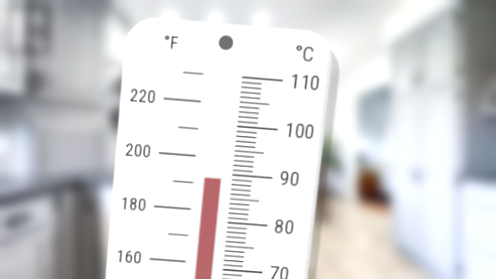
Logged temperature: 89 °C
